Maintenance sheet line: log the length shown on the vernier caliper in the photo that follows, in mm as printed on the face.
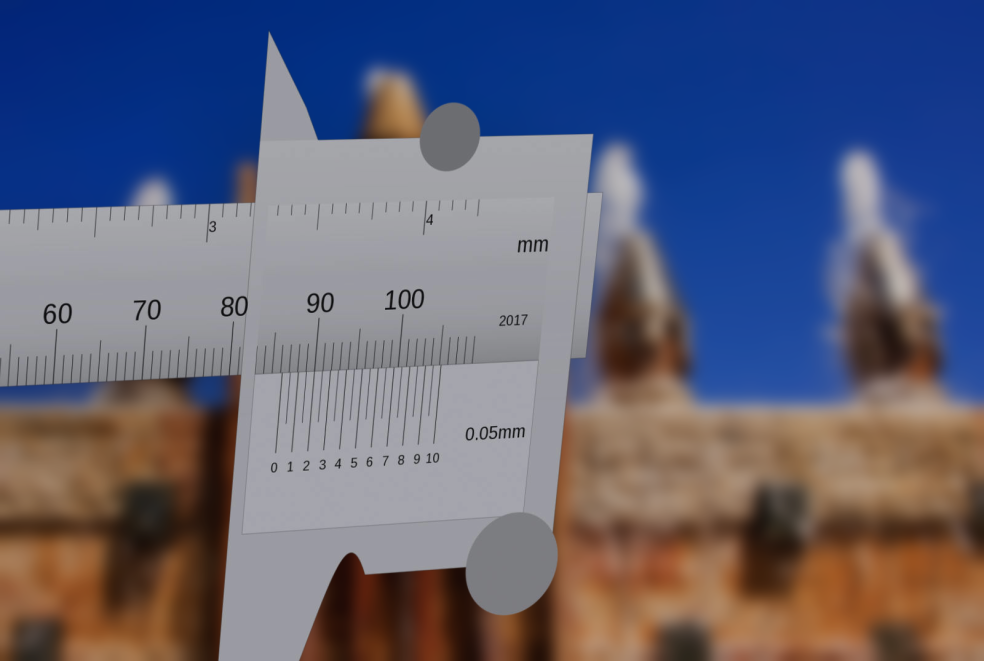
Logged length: 86.2 mm
